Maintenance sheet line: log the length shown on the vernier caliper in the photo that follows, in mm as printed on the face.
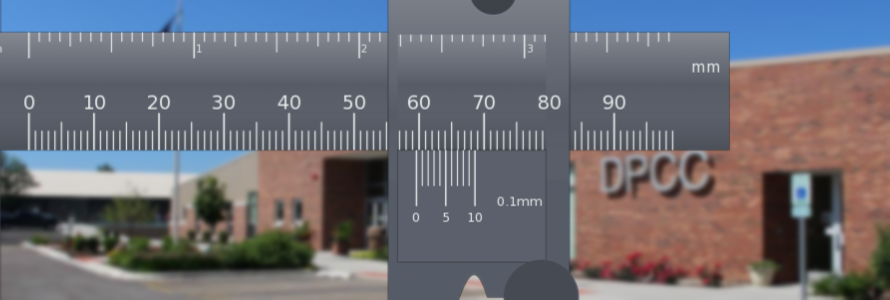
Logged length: 59.6 mm
